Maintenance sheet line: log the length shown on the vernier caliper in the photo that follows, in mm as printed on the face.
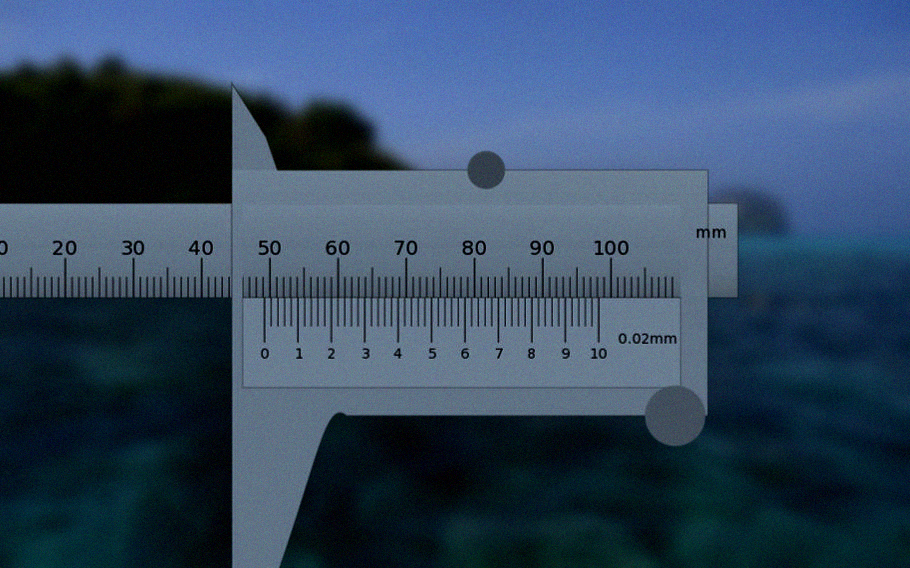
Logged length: 49.2 mm
